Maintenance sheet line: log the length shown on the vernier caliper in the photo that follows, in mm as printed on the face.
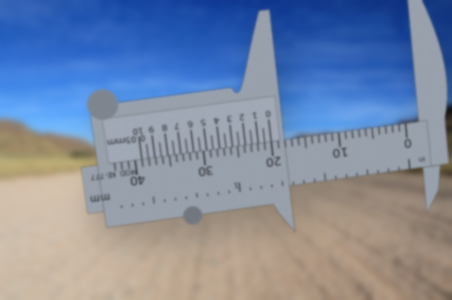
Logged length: 20.0 mm
